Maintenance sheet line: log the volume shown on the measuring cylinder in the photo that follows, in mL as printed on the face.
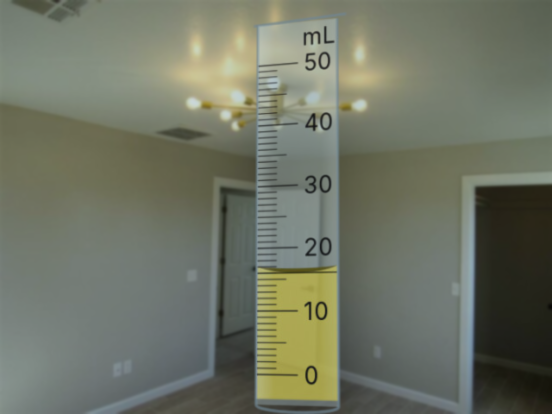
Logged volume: 16 mL
